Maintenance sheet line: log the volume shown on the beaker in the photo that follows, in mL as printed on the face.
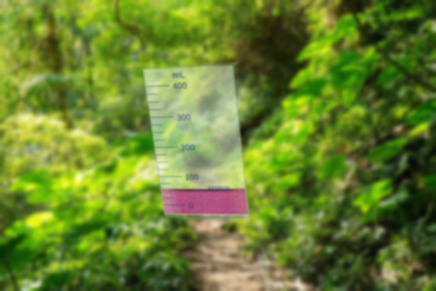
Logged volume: 50 mL
